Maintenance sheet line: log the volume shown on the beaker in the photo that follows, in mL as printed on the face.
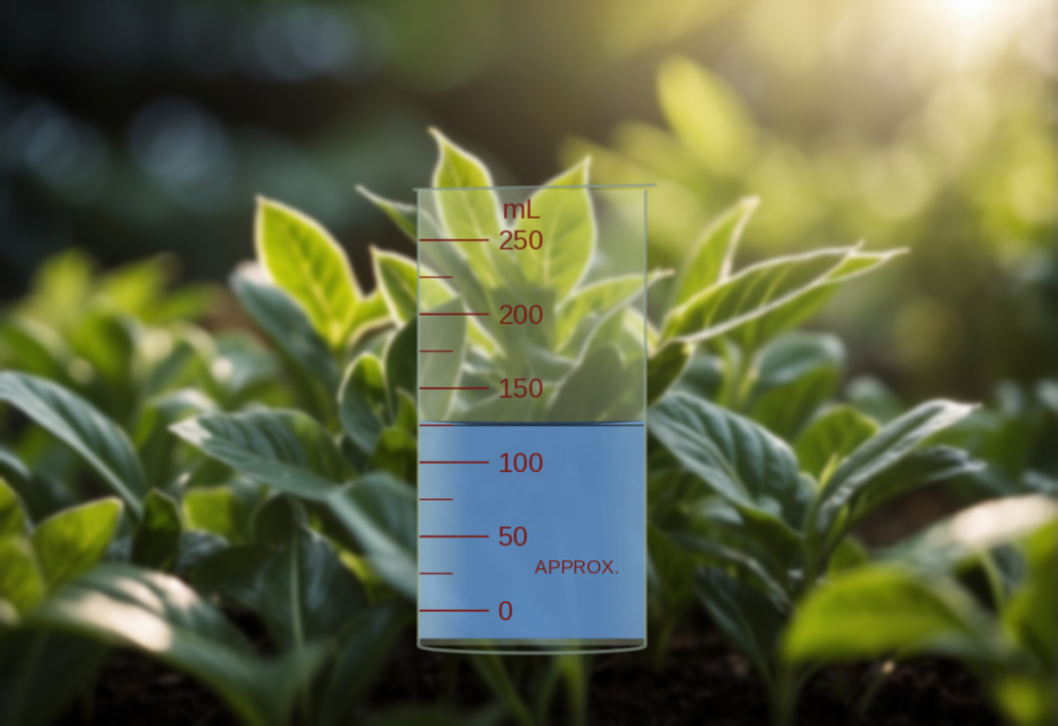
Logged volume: 125 mL
